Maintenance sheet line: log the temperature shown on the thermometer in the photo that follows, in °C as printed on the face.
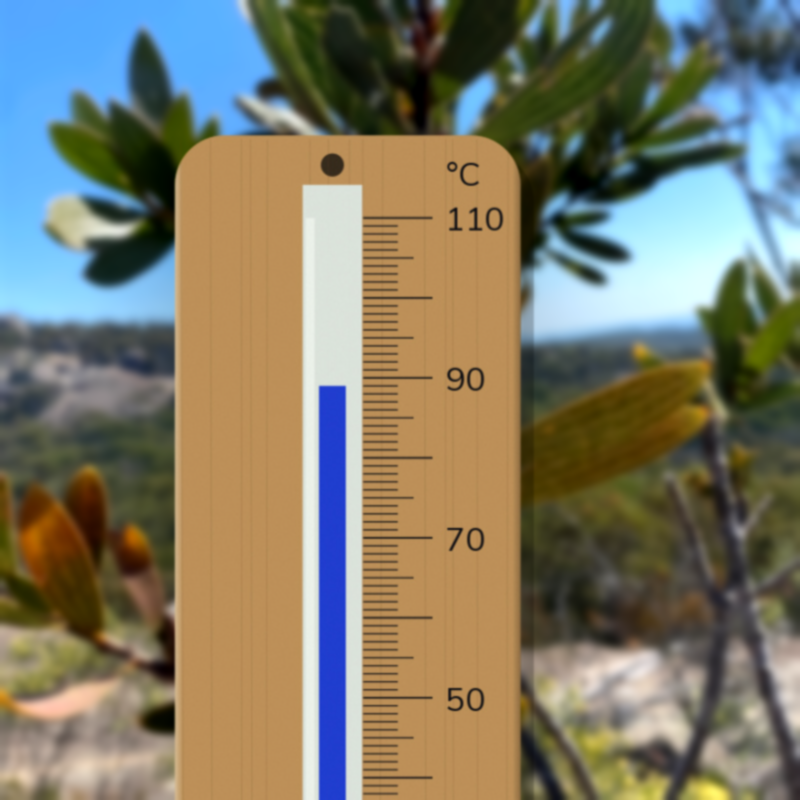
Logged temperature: 89 °C
